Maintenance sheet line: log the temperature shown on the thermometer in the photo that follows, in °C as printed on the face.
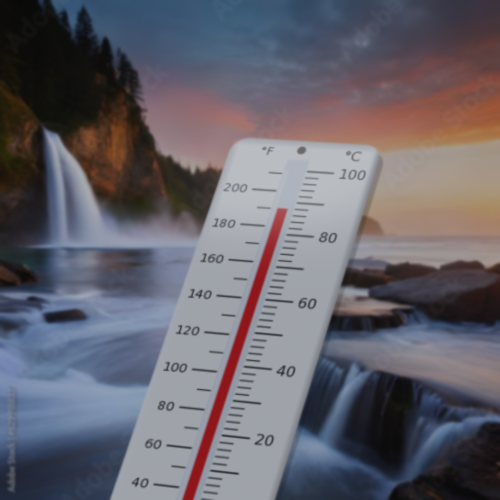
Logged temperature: 88 °C
